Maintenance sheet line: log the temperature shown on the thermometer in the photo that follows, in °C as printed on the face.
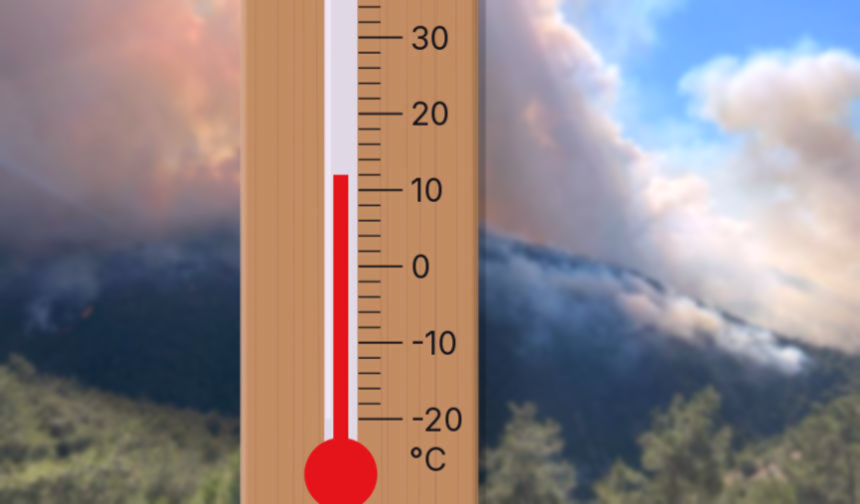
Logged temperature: 12 °C
